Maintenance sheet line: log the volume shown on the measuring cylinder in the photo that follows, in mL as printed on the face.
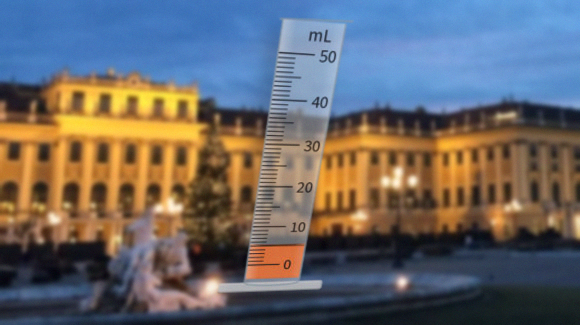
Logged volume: 5 mL
